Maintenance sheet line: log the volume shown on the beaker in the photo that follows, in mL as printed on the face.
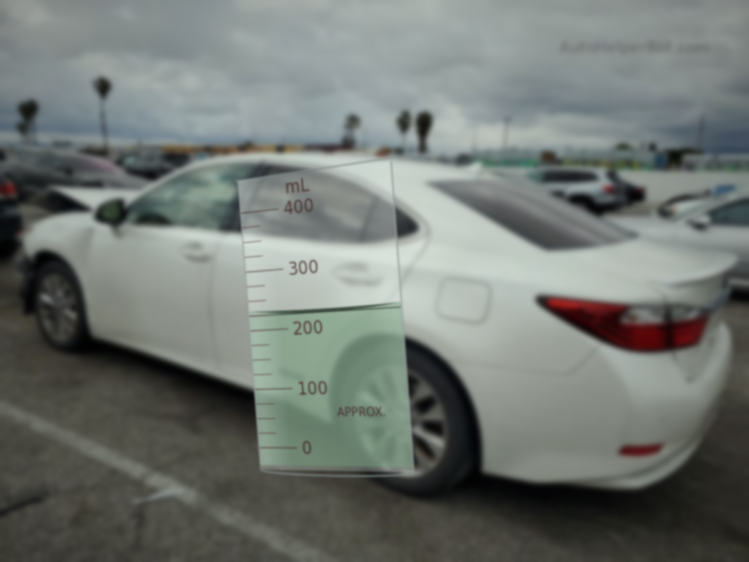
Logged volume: 225 mL
